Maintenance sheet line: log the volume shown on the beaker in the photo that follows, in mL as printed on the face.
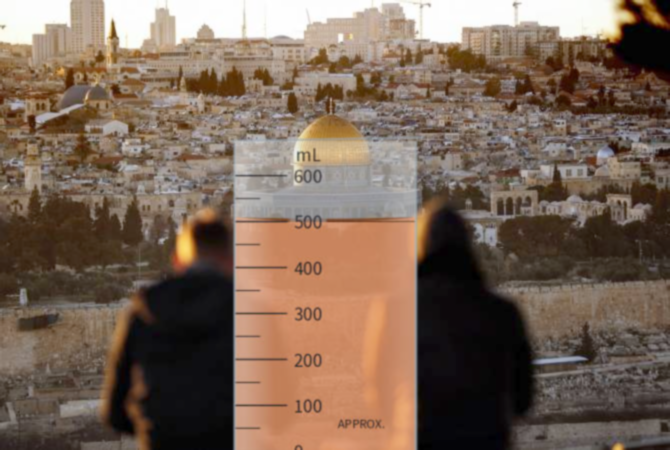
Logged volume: 500 mL
